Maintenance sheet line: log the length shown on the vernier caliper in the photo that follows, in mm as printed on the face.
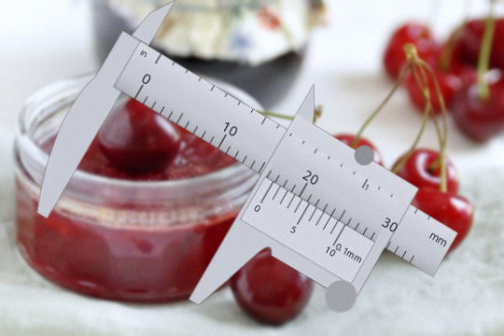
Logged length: 16.8 mm
